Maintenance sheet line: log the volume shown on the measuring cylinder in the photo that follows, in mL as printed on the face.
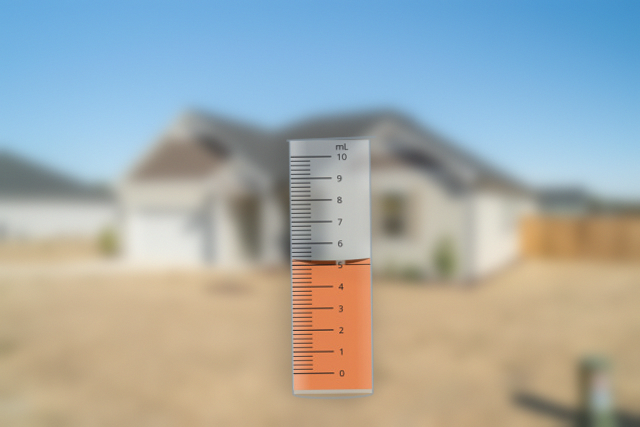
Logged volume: 5 mL
